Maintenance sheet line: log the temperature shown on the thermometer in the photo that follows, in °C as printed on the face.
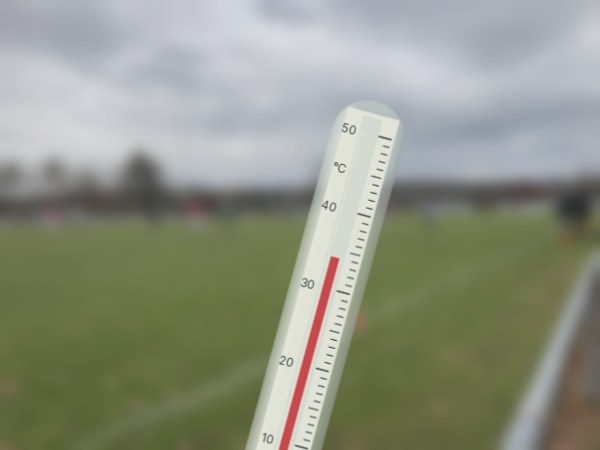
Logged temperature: 34 °C
